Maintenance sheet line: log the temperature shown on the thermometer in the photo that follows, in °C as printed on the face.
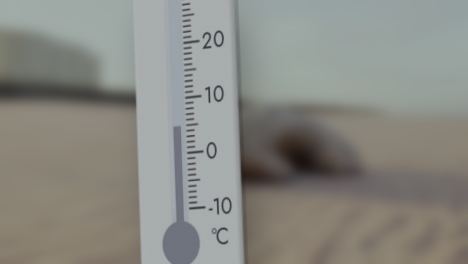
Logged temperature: 5 °C
